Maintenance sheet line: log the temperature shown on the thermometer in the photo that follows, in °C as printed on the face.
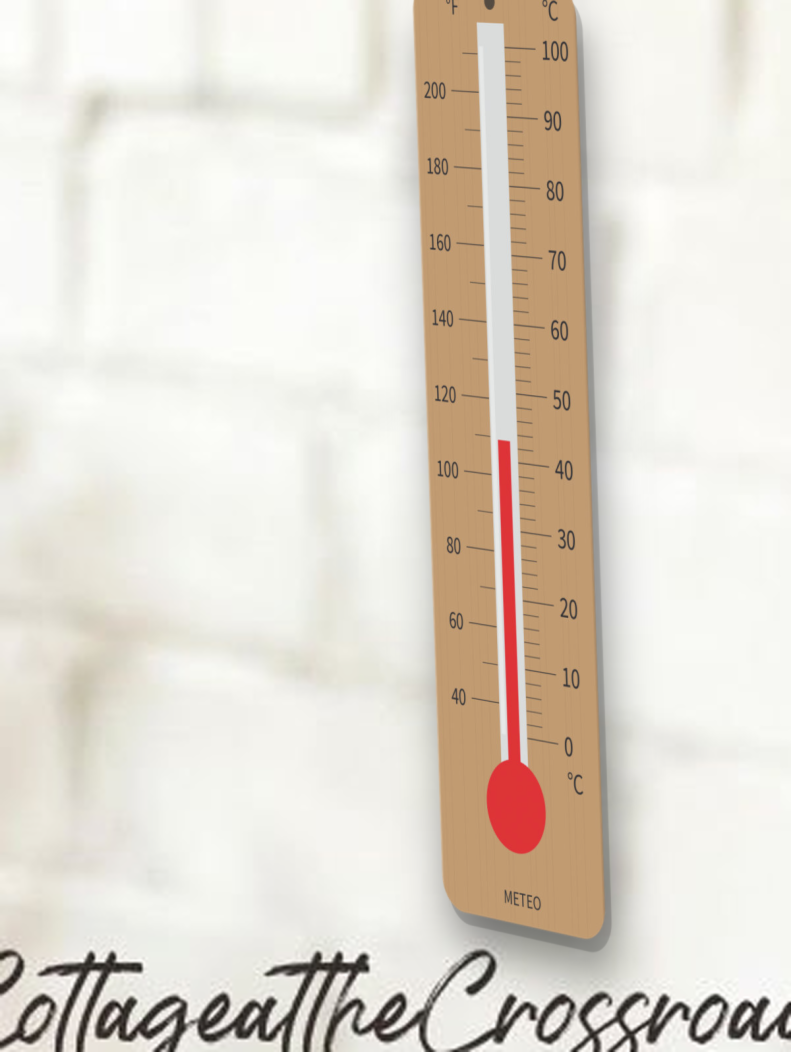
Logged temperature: 43 °C
